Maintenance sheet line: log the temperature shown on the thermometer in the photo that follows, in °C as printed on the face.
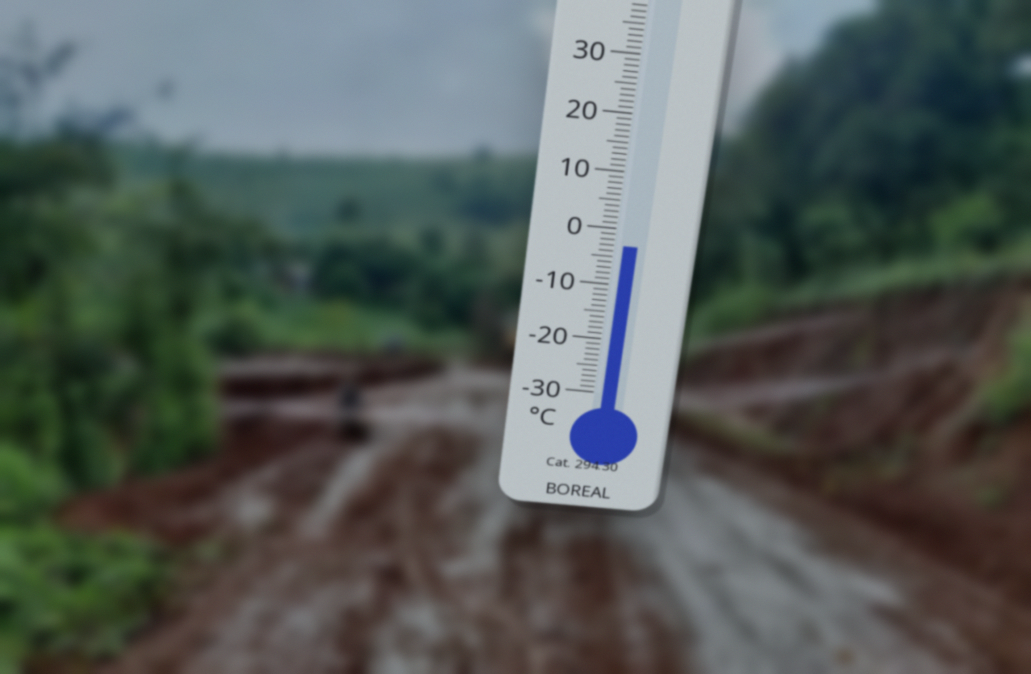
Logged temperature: -3 °C
